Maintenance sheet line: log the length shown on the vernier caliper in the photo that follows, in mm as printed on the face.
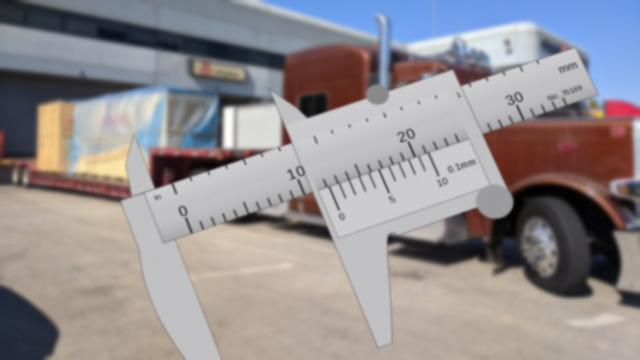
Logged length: 12.2 mm
